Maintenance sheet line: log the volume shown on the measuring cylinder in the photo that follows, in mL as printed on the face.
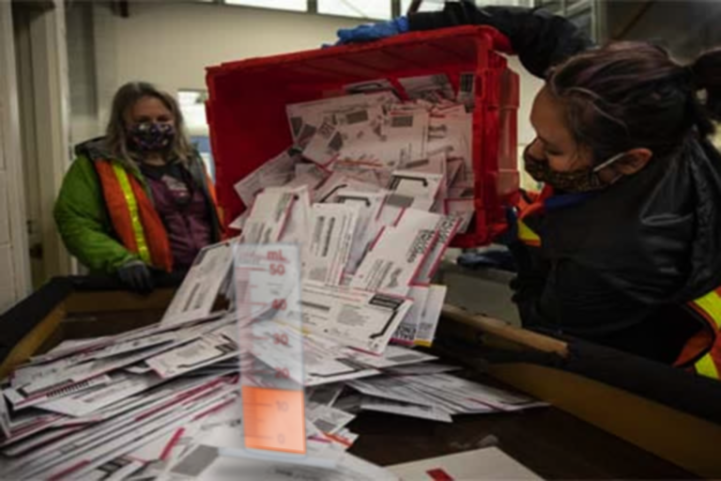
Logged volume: 15 mL
